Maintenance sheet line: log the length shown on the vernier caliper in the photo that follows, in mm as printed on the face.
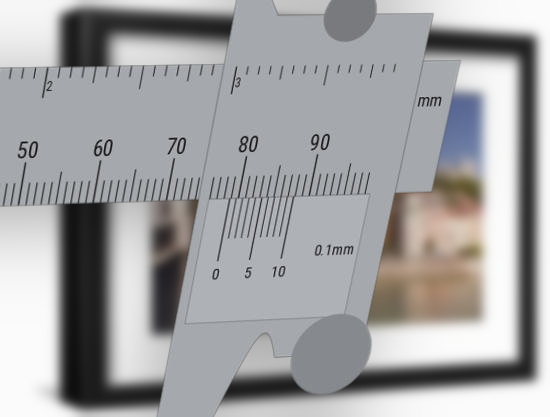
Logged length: 78.8 mm
